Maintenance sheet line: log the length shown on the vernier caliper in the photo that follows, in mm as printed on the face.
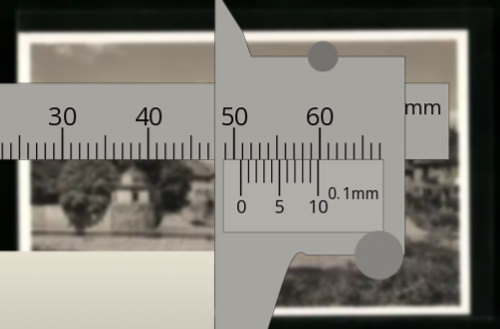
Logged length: 50.8 mm
